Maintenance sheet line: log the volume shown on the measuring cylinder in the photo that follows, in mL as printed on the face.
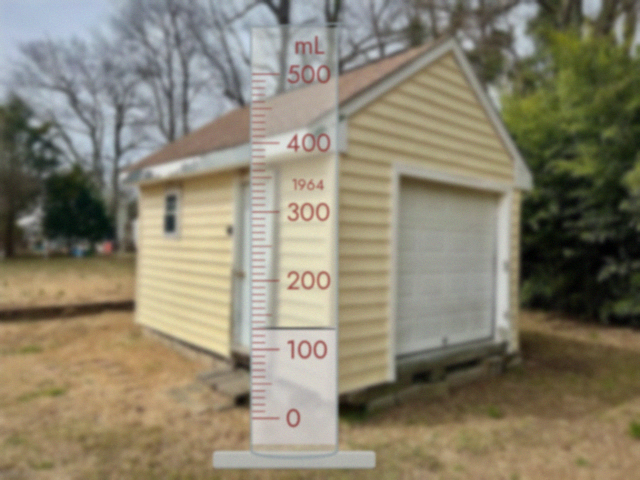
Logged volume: 130 mL
